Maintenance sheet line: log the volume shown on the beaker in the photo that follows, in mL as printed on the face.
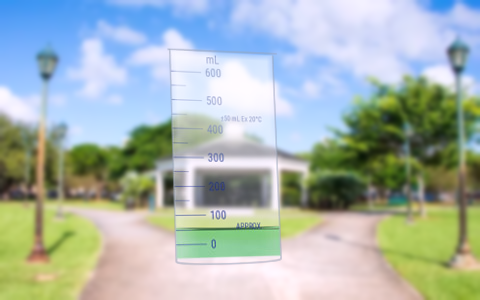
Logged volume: 50 mL
